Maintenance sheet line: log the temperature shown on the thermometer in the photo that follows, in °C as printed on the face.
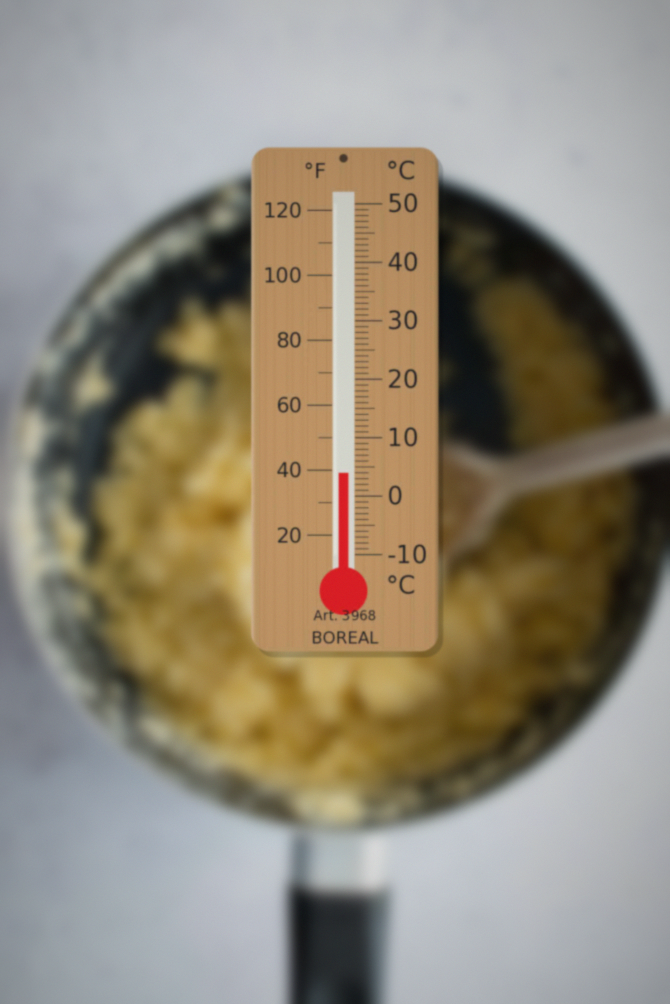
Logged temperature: 4 °C
